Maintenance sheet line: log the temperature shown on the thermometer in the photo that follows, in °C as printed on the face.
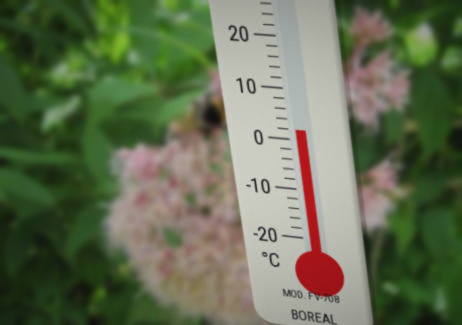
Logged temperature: 2 °C
